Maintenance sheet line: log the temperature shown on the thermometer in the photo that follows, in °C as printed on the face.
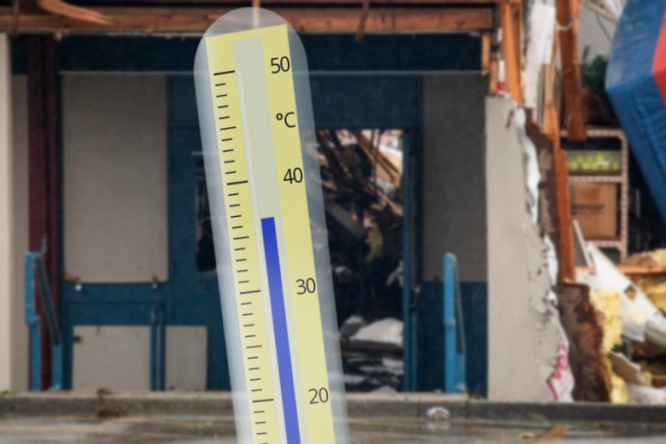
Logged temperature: 36.5 °C
